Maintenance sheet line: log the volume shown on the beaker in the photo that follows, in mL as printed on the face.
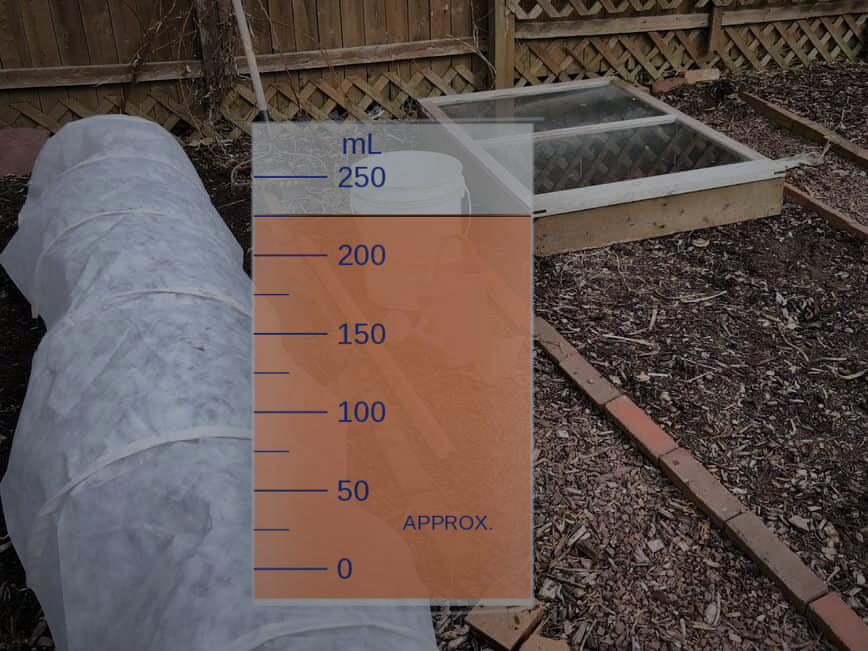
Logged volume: 225 mL
